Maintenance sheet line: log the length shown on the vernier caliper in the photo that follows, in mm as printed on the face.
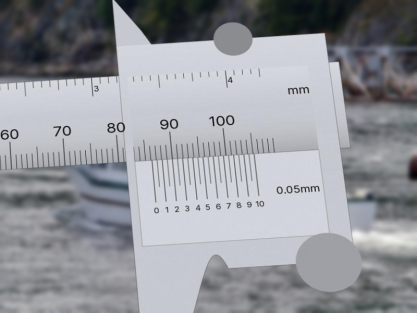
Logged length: 86.2 mm
